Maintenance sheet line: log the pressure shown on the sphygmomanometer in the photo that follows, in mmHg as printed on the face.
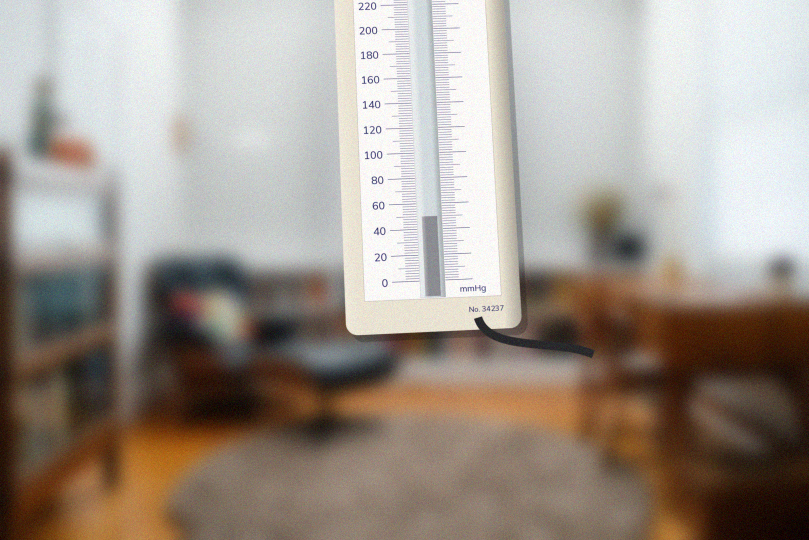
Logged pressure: 50 mmHg
